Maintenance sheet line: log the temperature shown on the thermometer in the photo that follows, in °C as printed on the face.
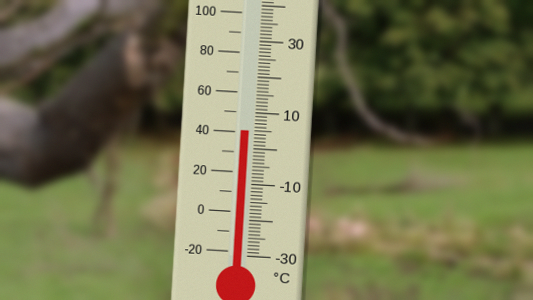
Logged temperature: 5 °C
